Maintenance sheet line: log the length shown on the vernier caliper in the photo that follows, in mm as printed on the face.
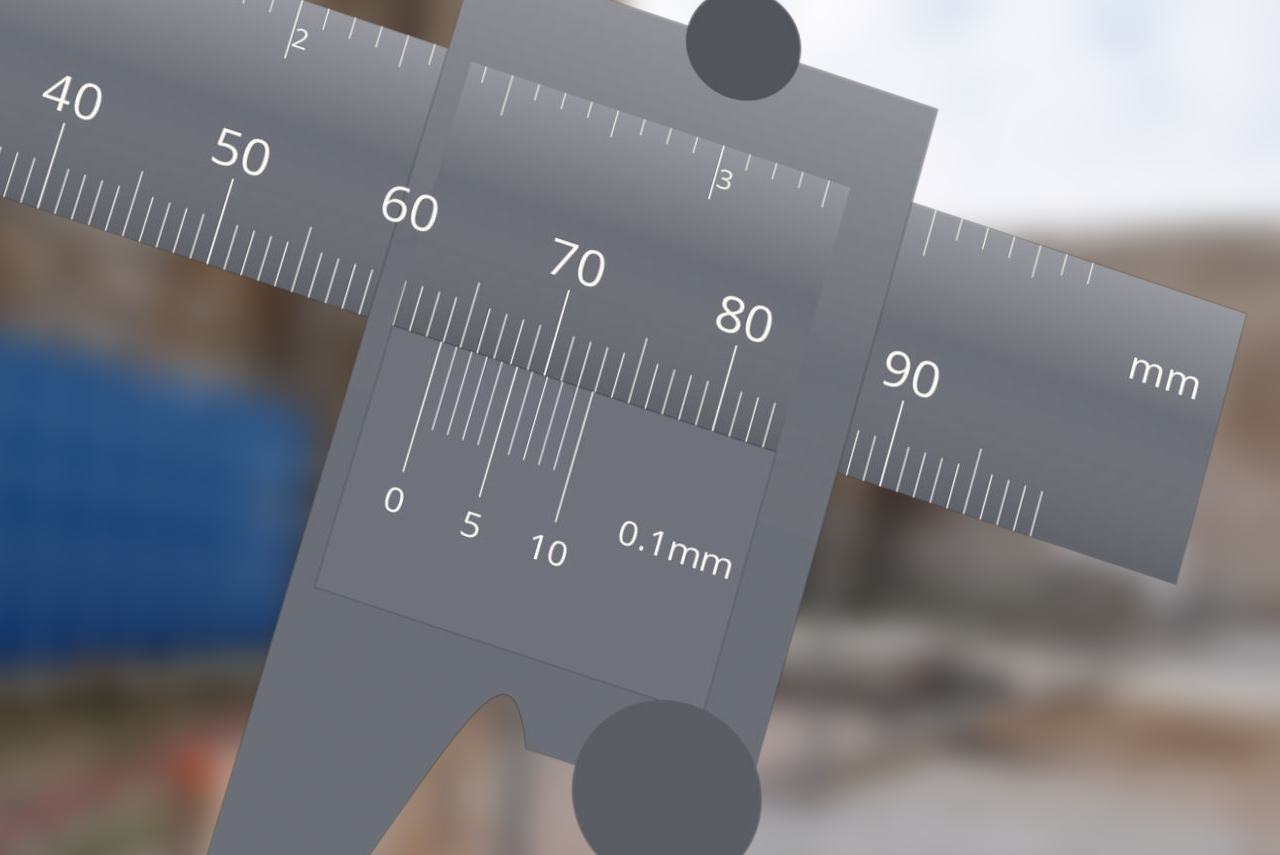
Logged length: 63.9 mm
